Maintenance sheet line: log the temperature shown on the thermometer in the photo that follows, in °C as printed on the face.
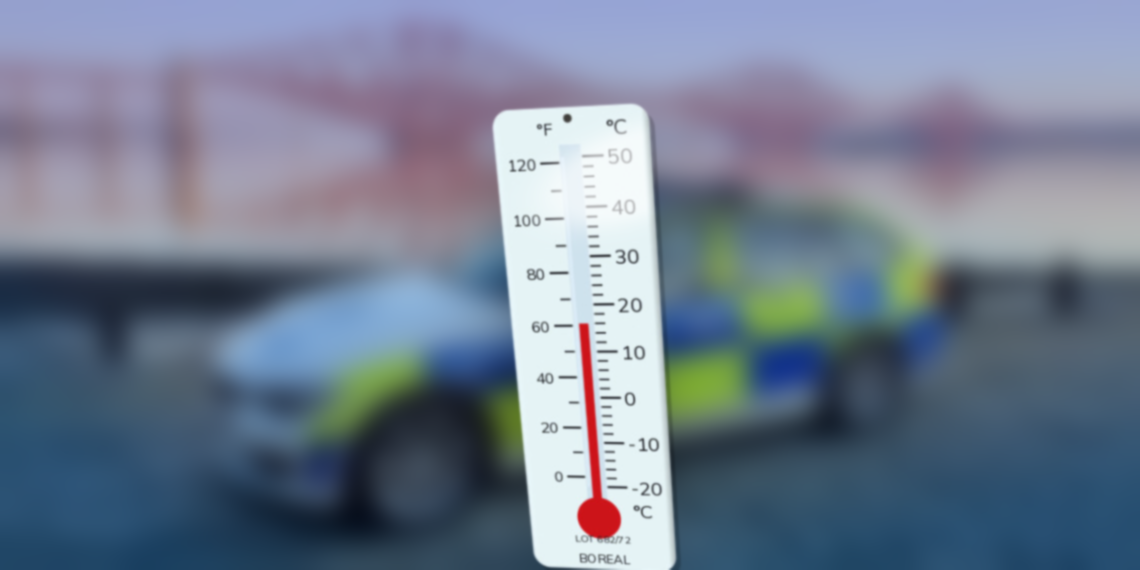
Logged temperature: 16 °C
